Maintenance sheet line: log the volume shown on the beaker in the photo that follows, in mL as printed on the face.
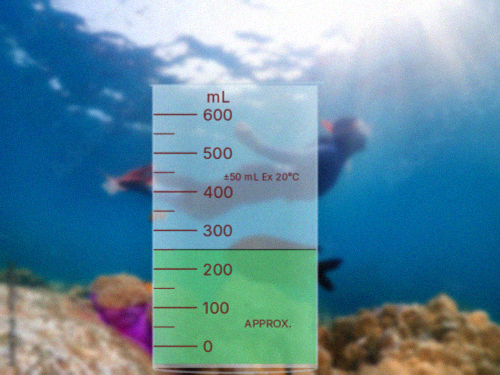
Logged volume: 250 mL
